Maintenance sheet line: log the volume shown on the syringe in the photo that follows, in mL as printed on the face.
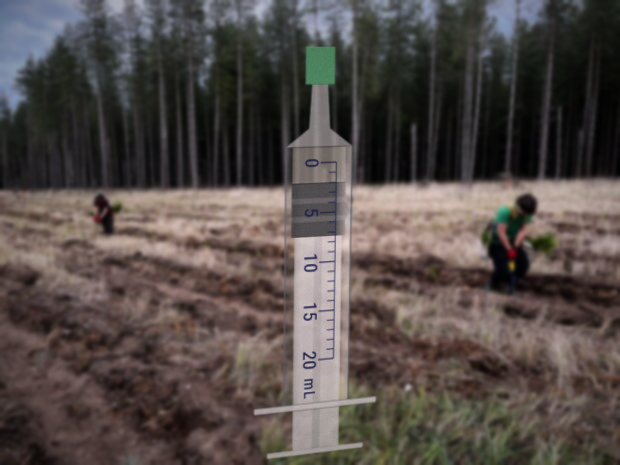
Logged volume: 2 mL
